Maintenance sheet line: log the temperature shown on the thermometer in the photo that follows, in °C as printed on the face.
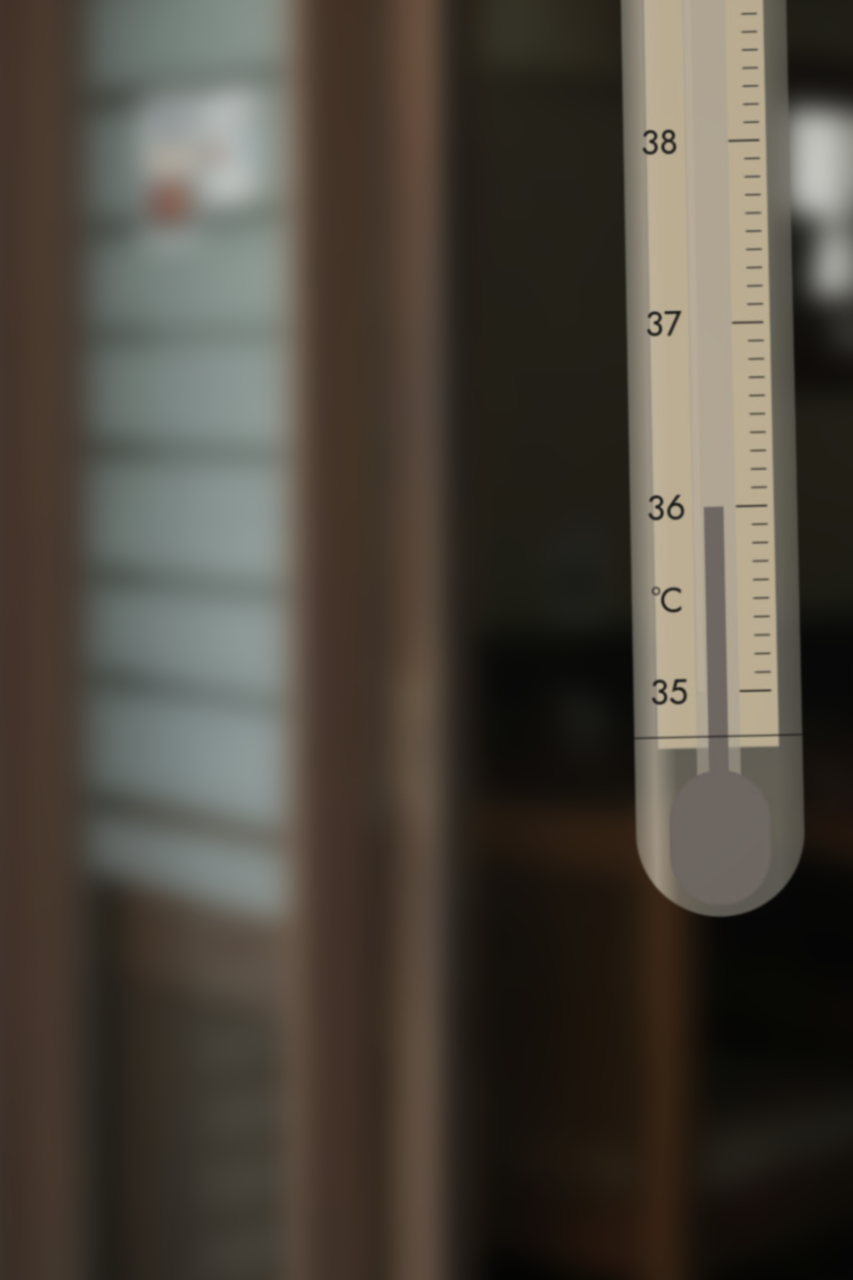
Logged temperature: 36 °C
